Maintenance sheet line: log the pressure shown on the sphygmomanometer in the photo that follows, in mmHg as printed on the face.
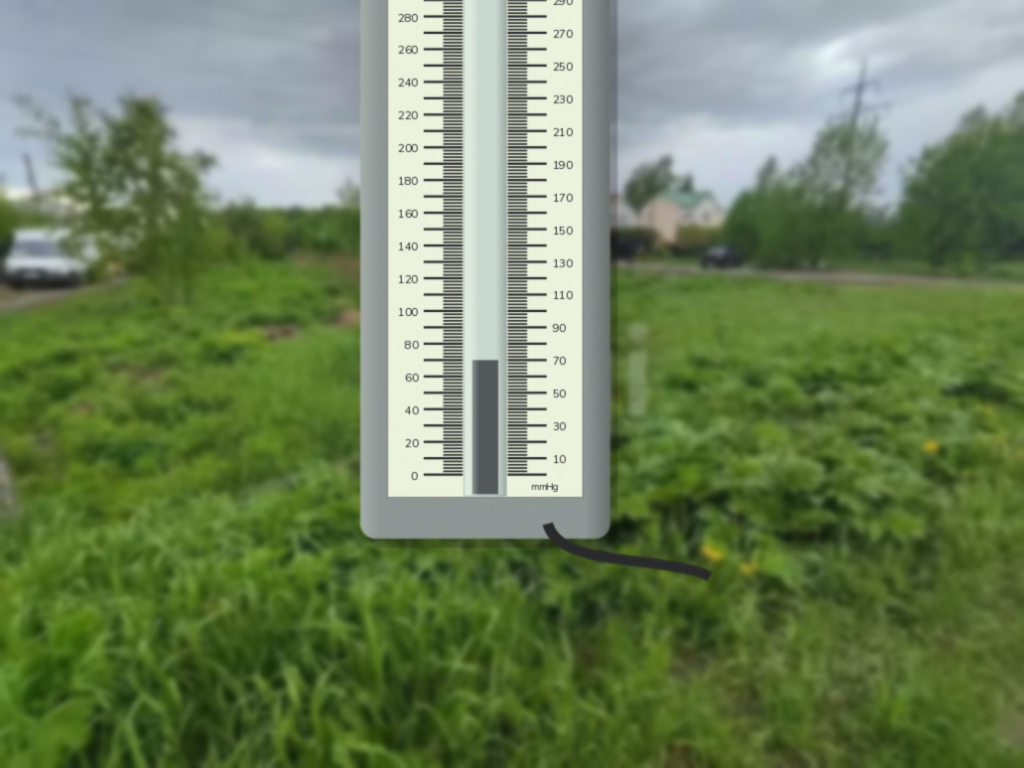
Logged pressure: 70 mmHg
